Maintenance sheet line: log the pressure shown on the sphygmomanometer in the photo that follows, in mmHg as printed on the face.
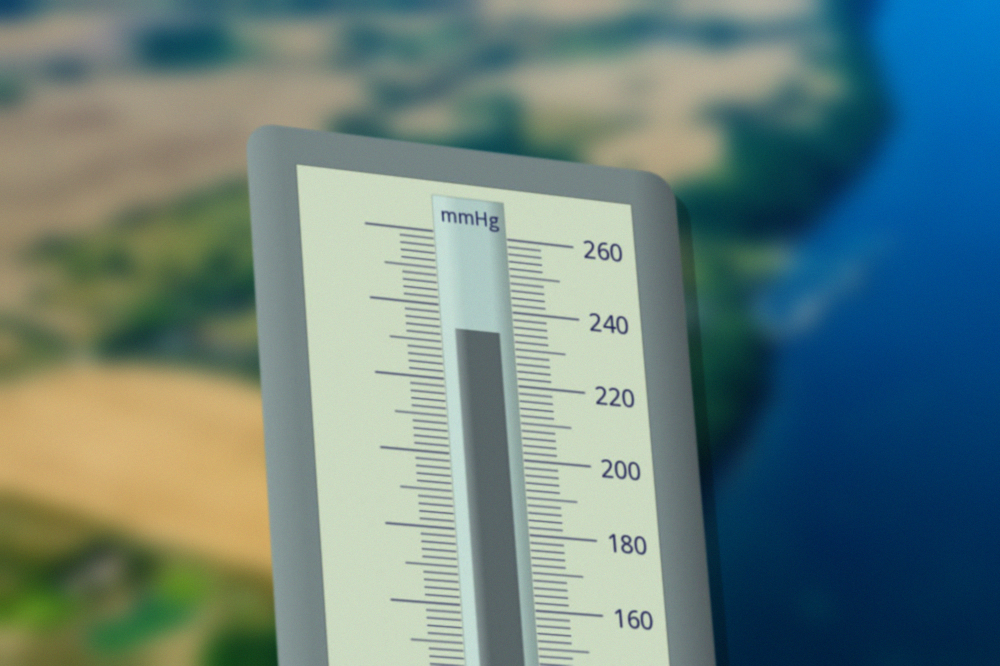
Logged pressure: 234 mmHg
